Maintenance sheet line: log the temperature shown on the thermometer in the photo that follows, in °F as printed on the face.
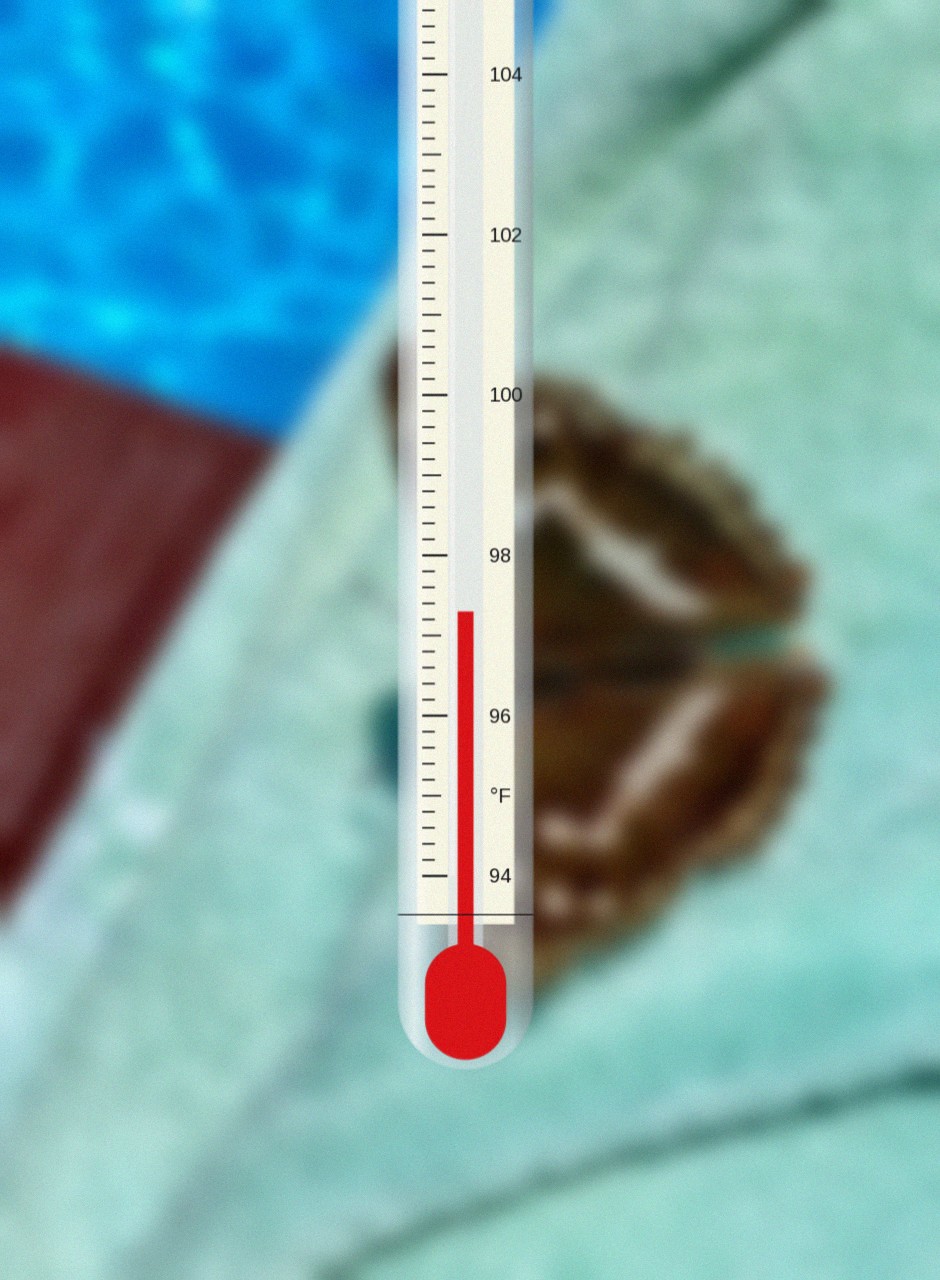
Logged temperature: 97.3 °F
